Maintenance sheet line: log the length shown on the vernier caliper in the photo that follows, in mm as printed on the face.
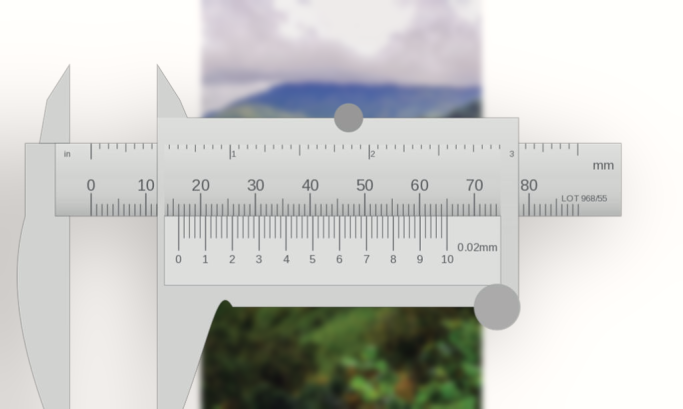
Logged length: 16.0 mm
